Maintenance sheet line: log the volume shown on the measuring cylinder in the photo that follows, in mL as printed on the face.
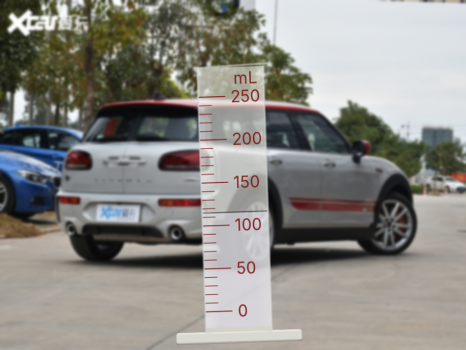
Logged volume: 115 mL
